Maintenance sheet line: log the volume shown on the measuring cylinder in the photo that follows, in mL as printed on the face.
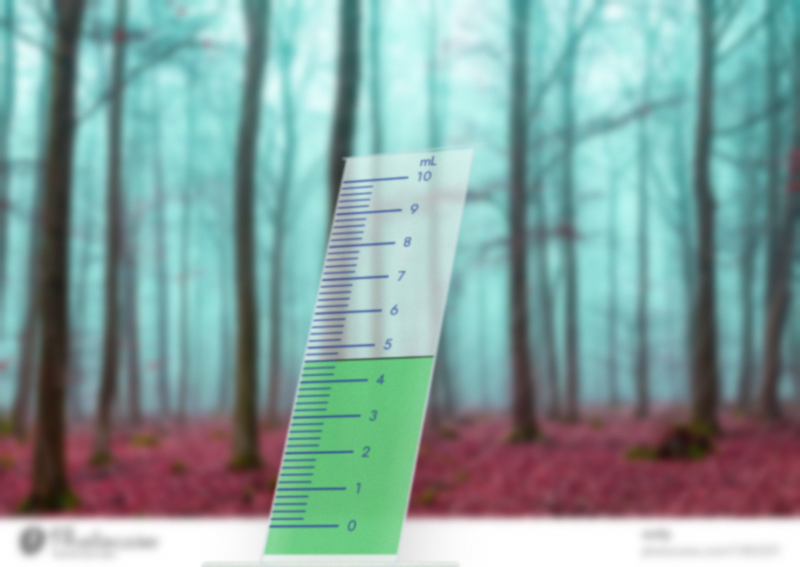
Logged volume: 4.6 mL
